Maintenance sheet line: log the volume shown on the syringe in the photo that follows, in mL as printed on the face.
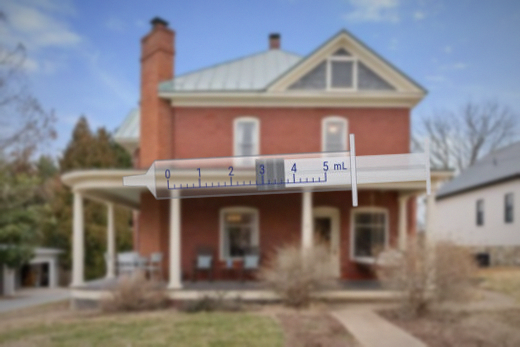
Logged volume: 2.8 mL
